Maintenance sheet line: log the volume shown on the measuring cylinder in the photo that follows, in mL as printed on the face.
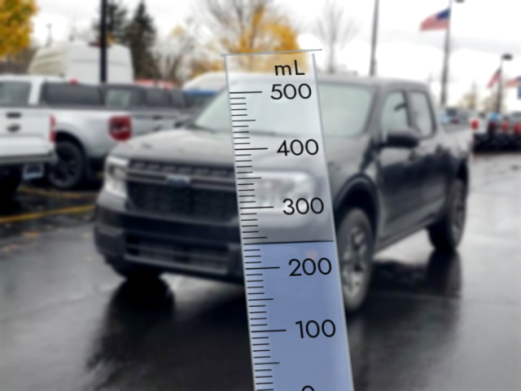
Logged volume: 240 mL
